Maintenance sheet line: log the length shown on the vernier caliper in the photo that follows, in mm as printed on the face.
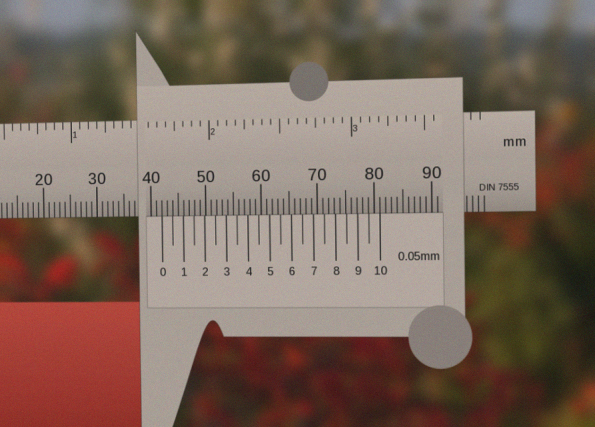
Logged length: 42.0 mm
